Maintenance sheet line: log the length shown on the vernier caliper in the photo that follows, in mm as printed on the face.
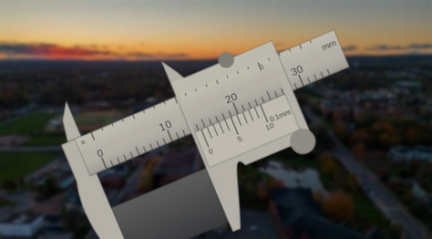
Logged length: 14.4 mm
